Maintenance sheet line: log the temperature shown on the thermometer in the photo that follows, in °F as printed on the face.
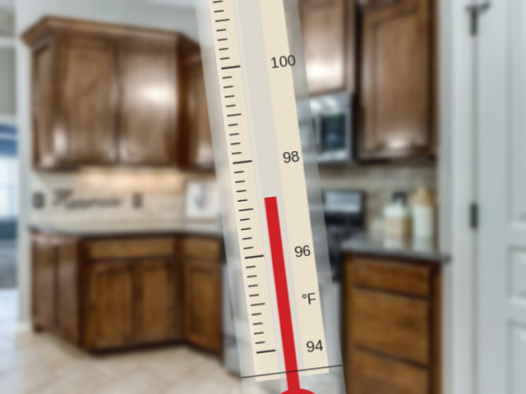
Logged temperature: 97.2 °F
